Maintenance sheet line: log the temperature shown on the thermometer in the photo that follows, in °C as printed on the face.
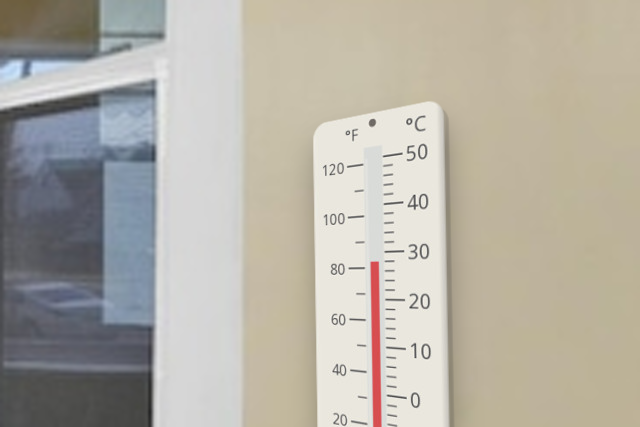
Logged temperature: 28 °C
